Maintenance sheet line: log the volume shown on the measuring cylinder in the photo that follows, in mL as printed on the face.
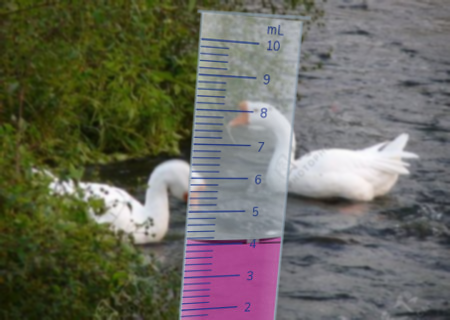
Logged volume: 4 mL
